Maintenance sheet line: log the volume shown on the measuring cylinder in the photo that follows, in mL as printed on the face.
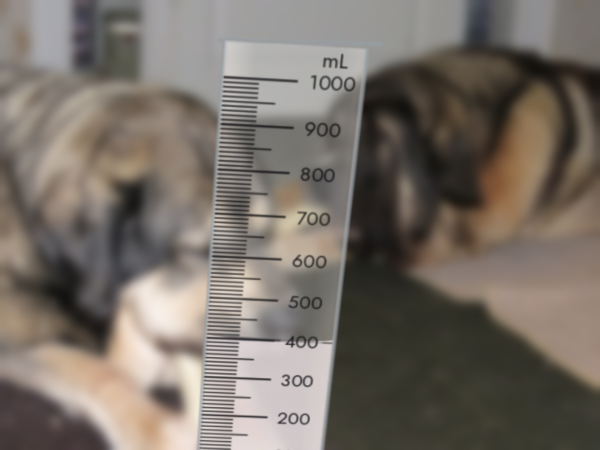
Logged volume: 400 mL
